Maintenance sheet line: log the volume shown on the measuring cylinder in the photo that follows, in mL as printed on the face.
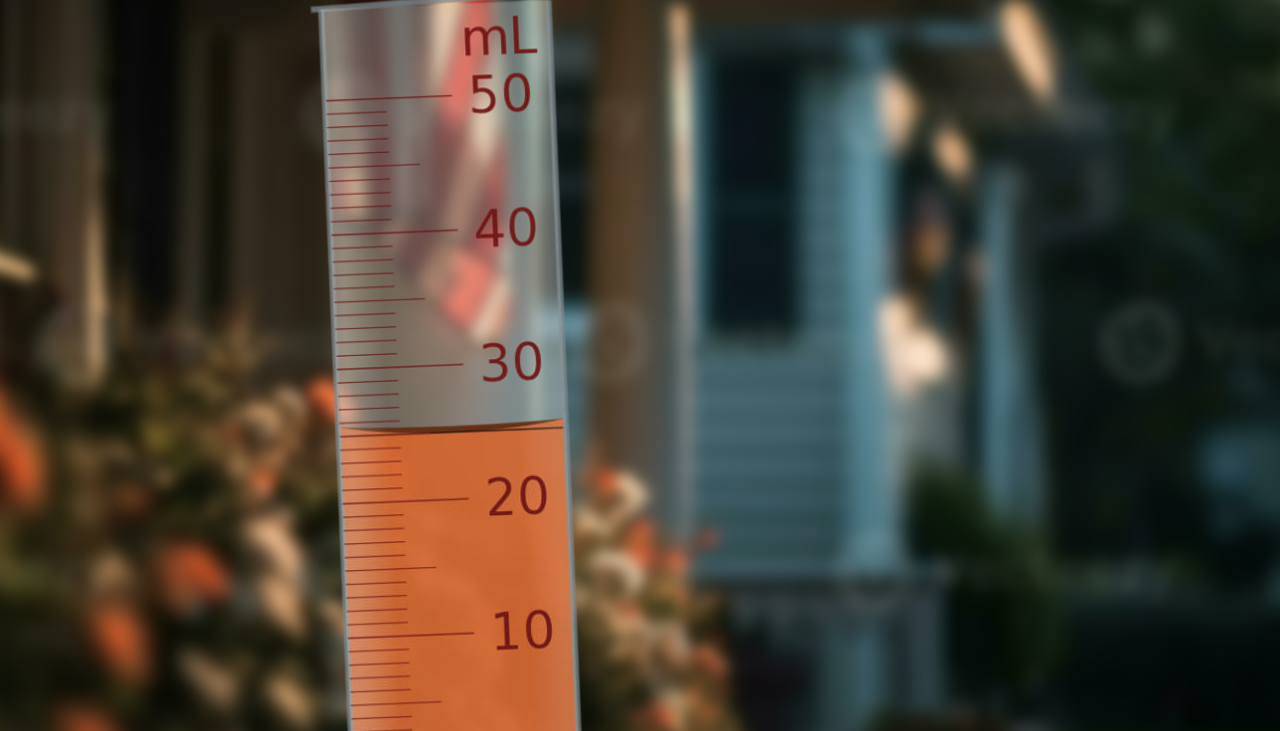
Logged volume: 25 mL
